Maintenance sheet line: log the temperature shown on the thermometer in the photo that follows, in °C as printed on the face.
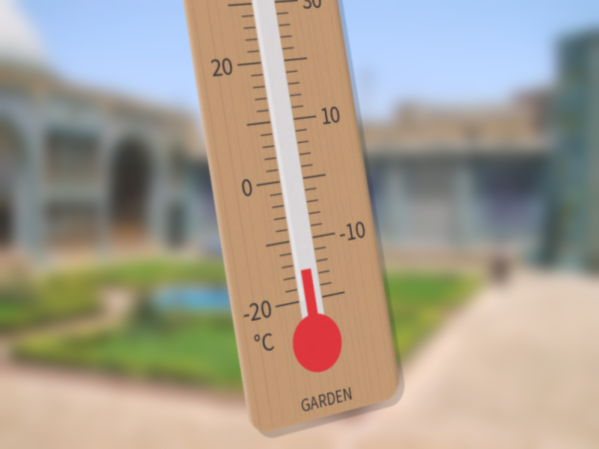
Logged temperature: -15 °C
